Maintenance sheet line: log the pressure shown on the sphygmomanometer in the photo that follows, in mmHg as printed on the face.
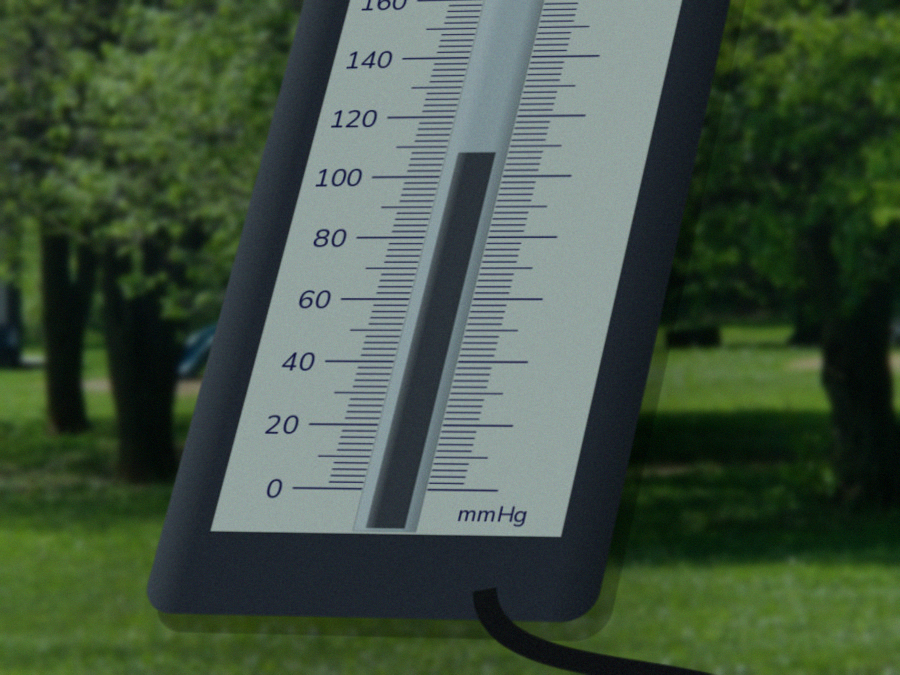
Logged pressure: 108 mmHg
